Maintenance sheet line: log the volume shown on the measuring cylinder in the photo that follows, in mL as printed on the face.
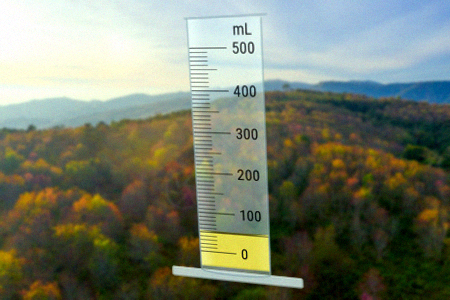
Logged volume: 50 mL
